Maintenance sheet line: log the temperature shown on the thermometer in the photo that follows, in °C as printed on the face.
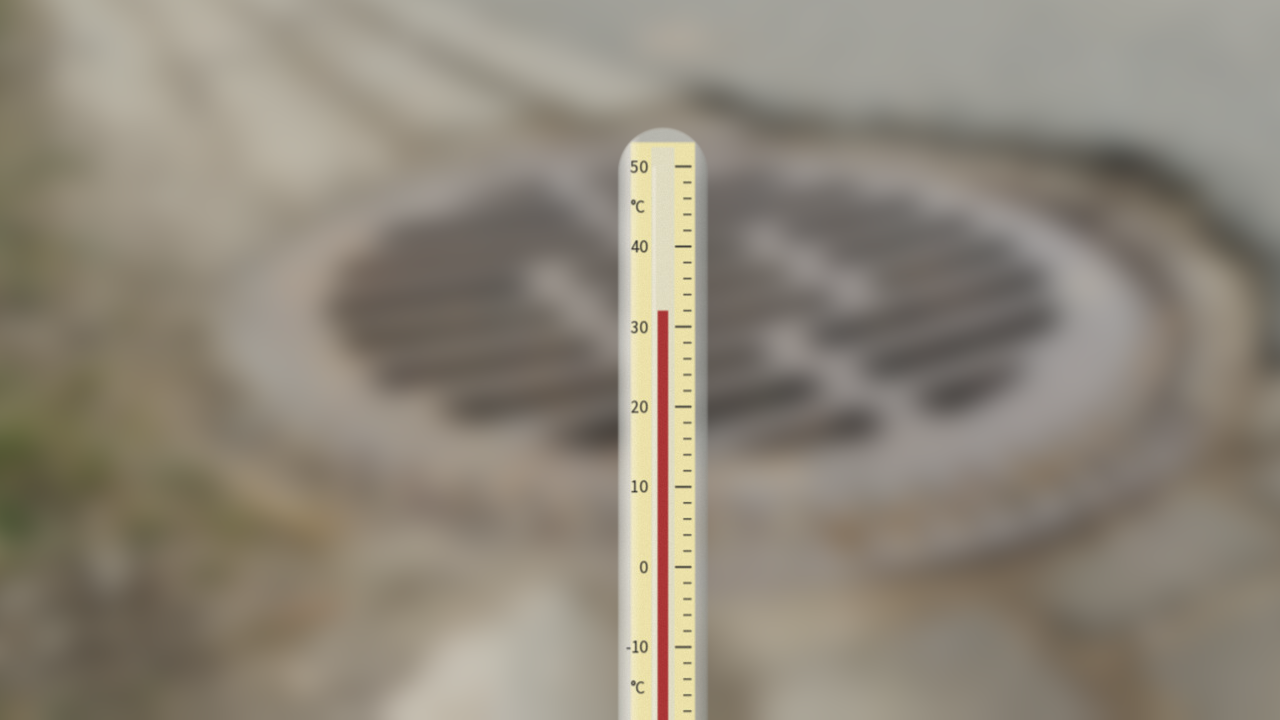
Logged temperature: 32 °C
